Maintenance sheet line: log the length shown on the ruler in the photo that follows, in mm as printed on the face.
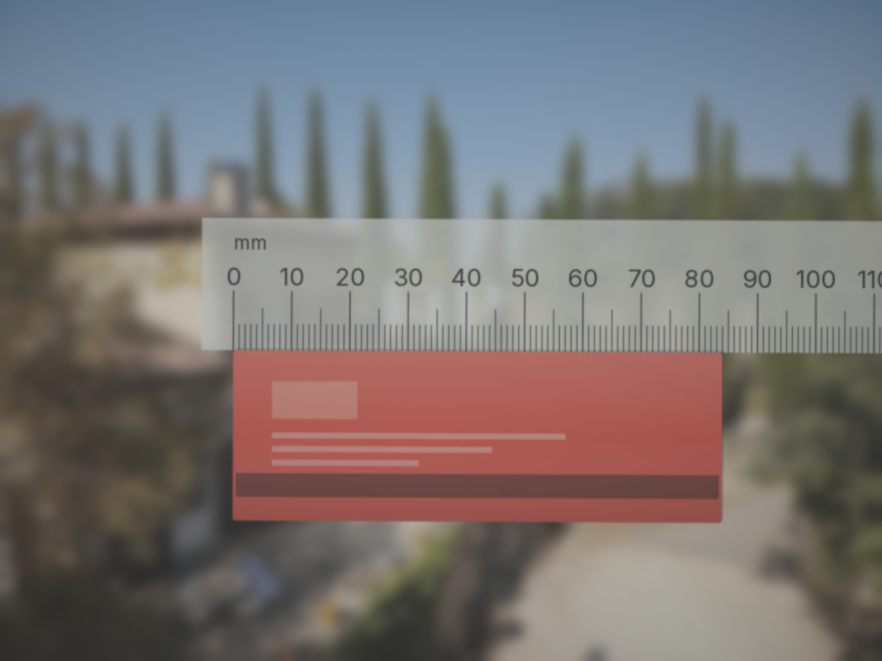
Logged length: 84 mm
